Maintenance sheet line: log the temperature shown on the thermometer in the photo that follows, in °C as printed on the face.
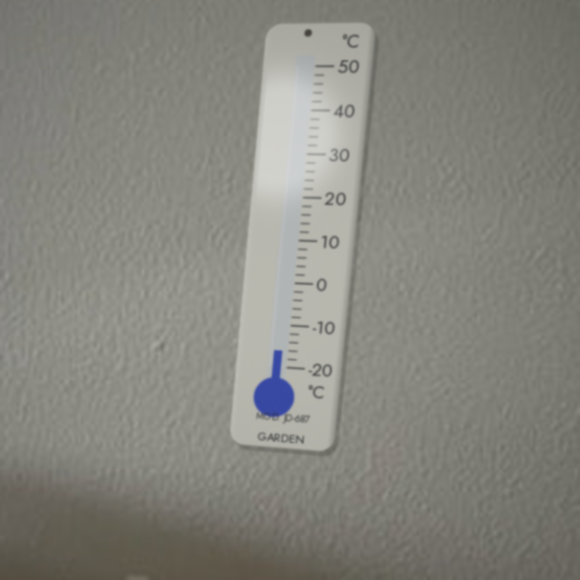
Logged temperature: -16 °C
